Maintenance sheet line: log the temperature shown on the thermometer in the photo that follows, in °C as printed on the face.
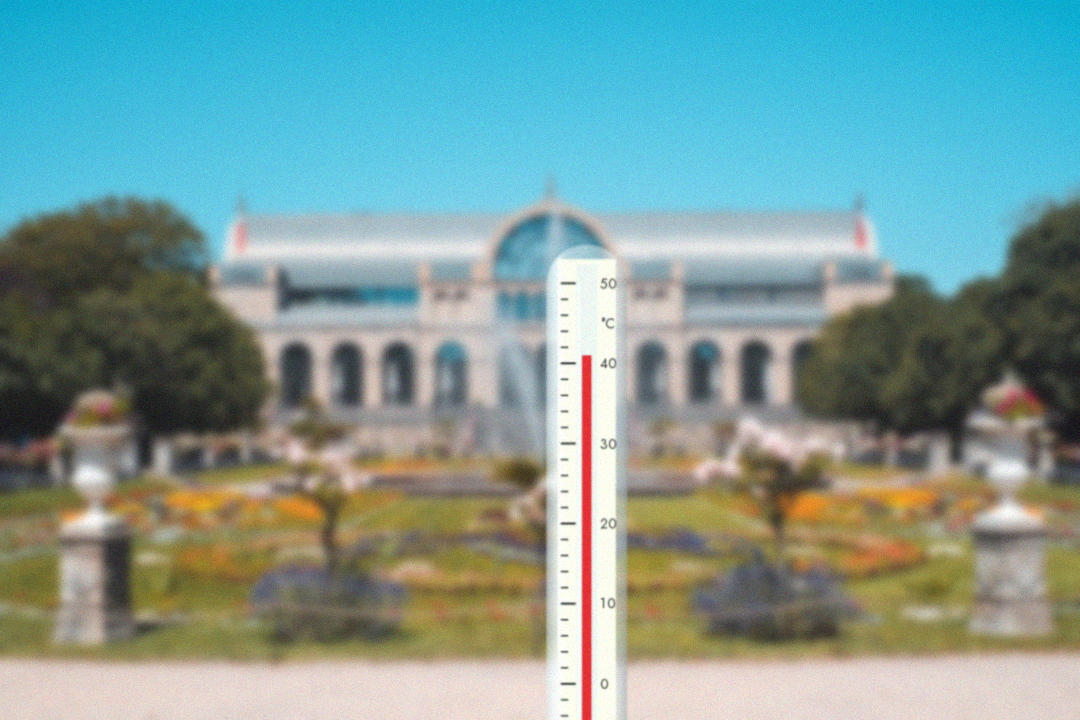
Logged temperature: 41 °C
